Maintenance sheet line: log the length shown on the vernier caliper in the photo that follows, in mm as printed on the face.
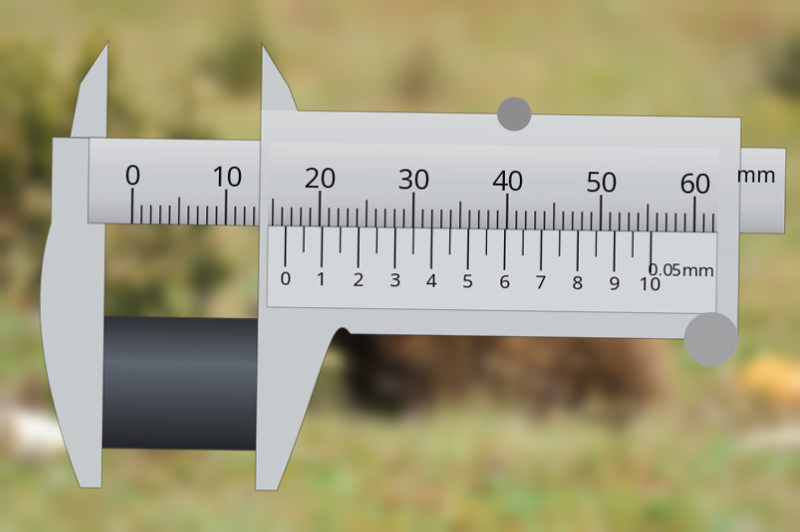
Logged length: 16.4 mm
